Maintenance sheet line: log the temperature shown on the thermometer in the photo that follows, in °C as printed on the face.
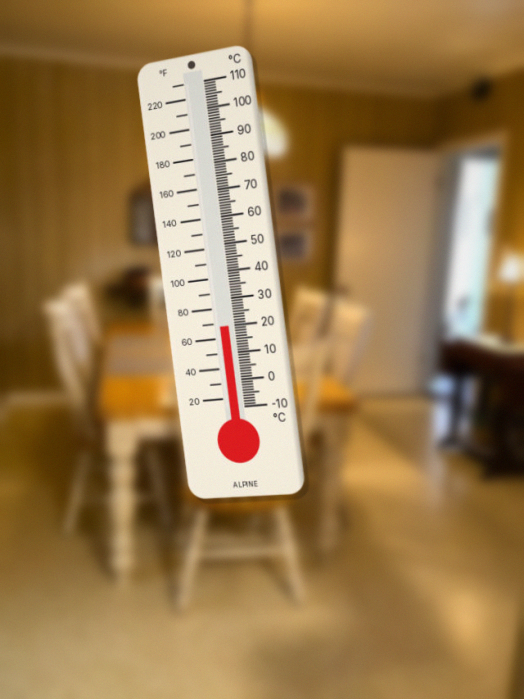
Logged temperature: 20 °C
